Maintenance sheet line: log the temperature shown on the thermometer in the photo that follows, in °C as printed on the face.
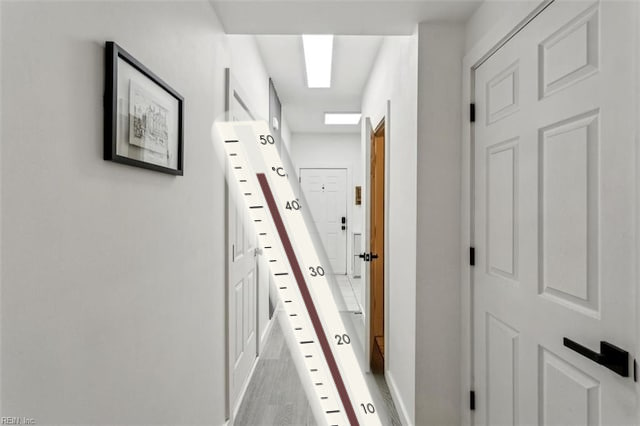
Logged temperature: 45 °C
